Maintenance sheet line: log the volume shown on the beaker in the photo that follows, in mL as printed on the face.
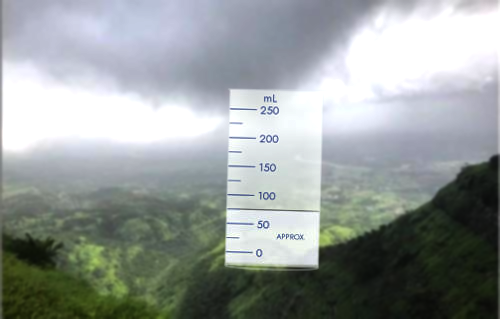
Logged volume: 75 mL
